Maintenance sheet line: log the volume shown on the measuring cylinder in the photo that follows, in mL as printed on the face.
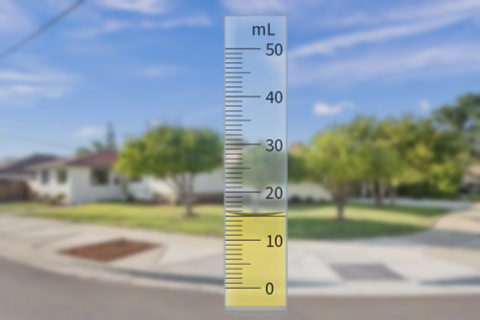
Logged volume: 15 mL
